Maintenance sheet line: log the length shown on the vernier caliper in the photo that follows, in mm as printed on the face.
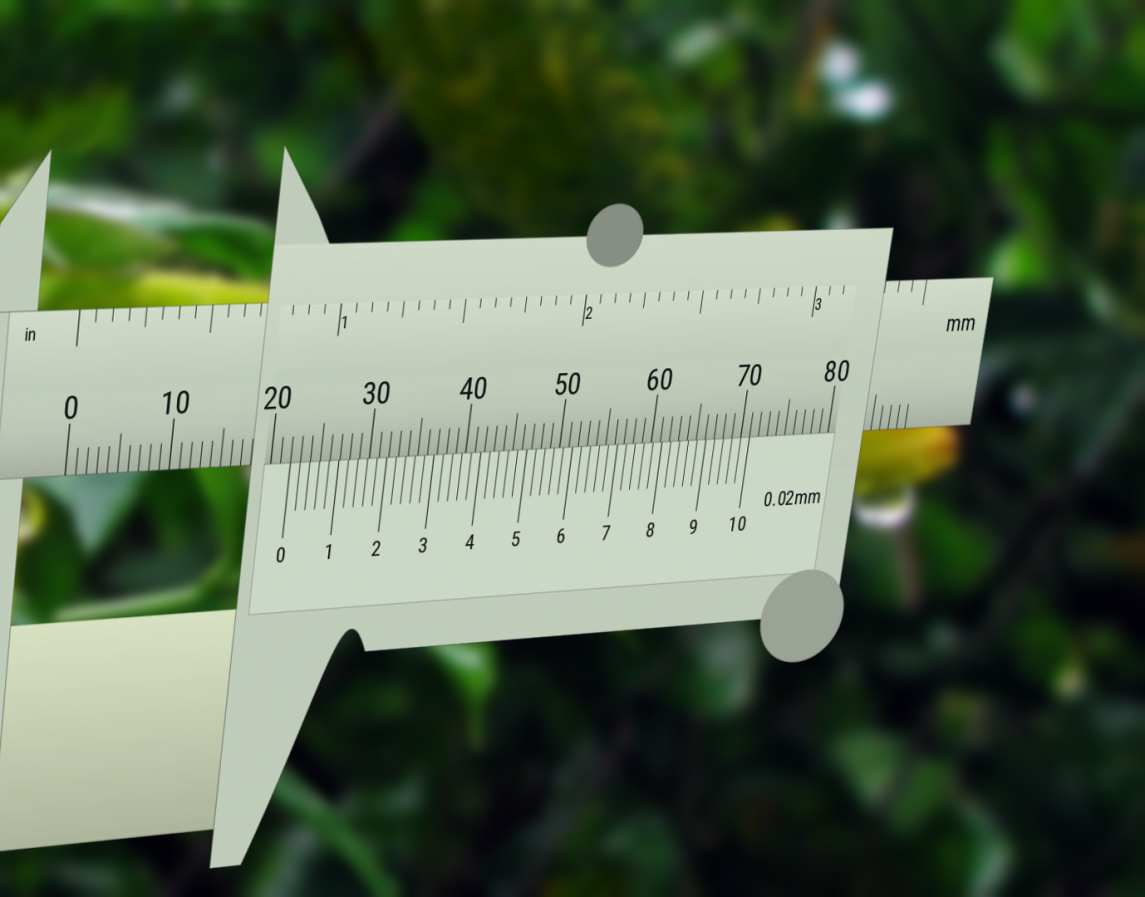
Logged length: 22.0 mm
